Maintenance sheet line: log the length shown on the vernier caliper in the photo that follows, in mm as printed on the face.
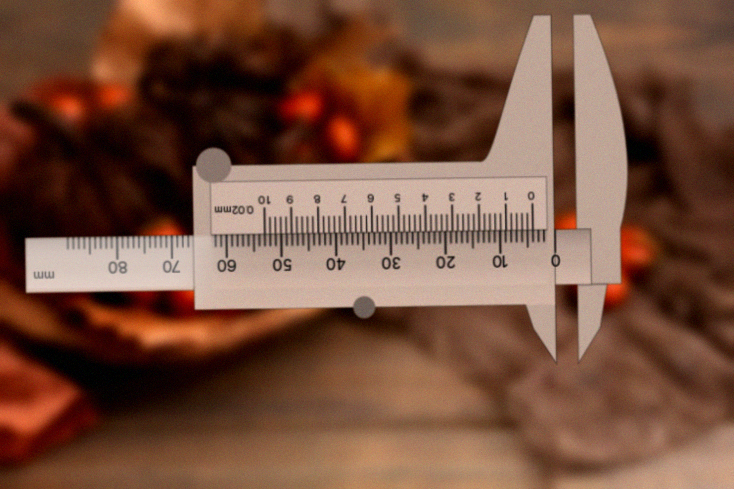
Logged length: 4.0 mm
